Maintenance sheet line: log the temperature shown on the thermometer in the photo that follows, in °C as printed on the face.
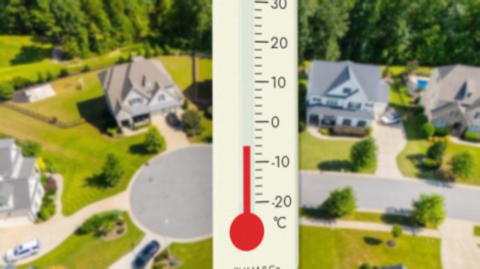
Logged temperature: -6 °C
